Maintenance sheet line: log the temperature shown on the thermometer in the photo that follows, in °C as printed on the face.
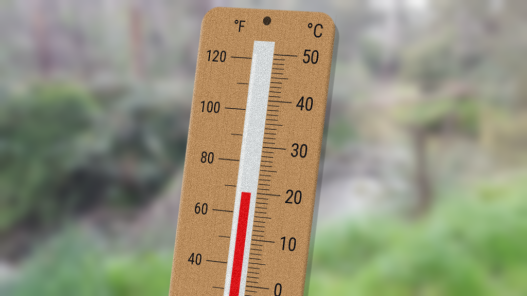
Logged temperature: 20 °C
